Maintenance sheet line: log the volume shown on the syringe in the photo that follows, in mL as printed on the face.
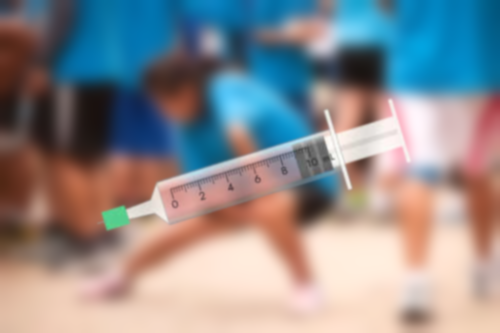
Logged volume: 9 mL
